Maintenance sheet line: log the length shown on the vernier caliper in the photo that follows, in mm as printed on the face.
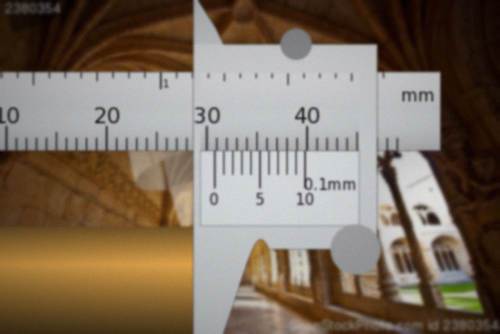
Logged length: 30.8 mm
